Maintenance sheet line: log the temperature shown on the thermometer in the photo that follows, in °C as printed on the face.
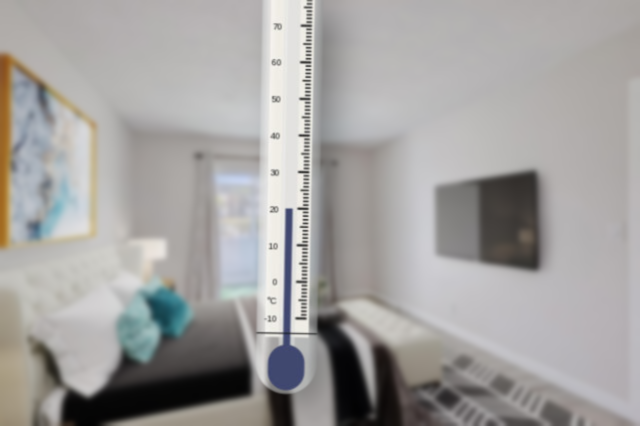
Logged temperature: 20 °C
